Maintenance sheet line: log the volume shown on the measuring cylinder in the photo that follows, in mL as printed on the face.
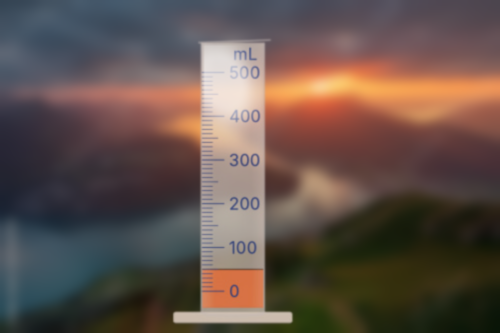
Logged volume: 50 mL
